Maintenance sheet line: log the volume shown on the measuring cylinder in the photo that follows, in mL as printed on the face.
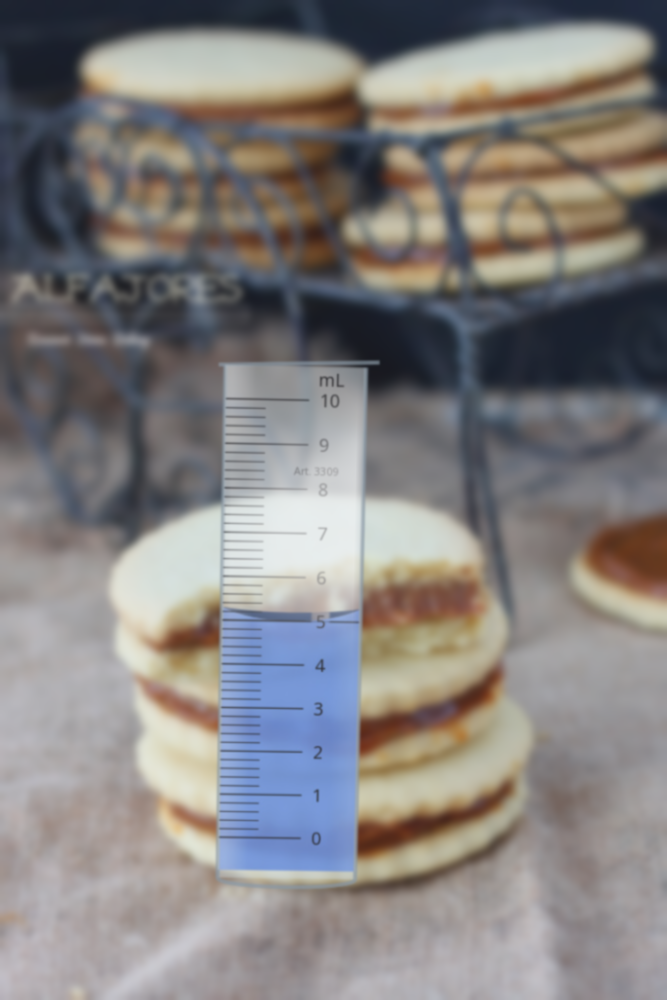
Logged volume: 5 mL
